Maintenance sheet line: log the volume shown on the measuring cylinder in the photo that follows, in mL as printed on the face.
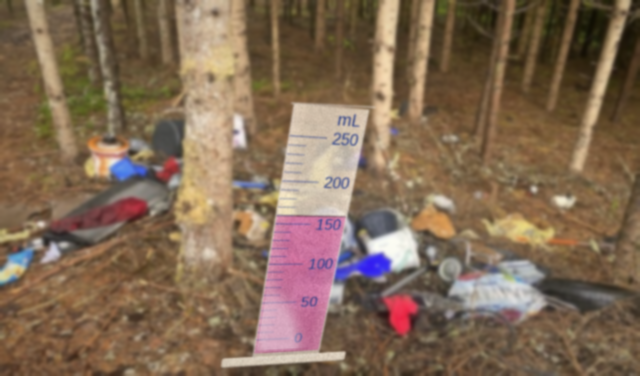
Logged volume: 160 mL
